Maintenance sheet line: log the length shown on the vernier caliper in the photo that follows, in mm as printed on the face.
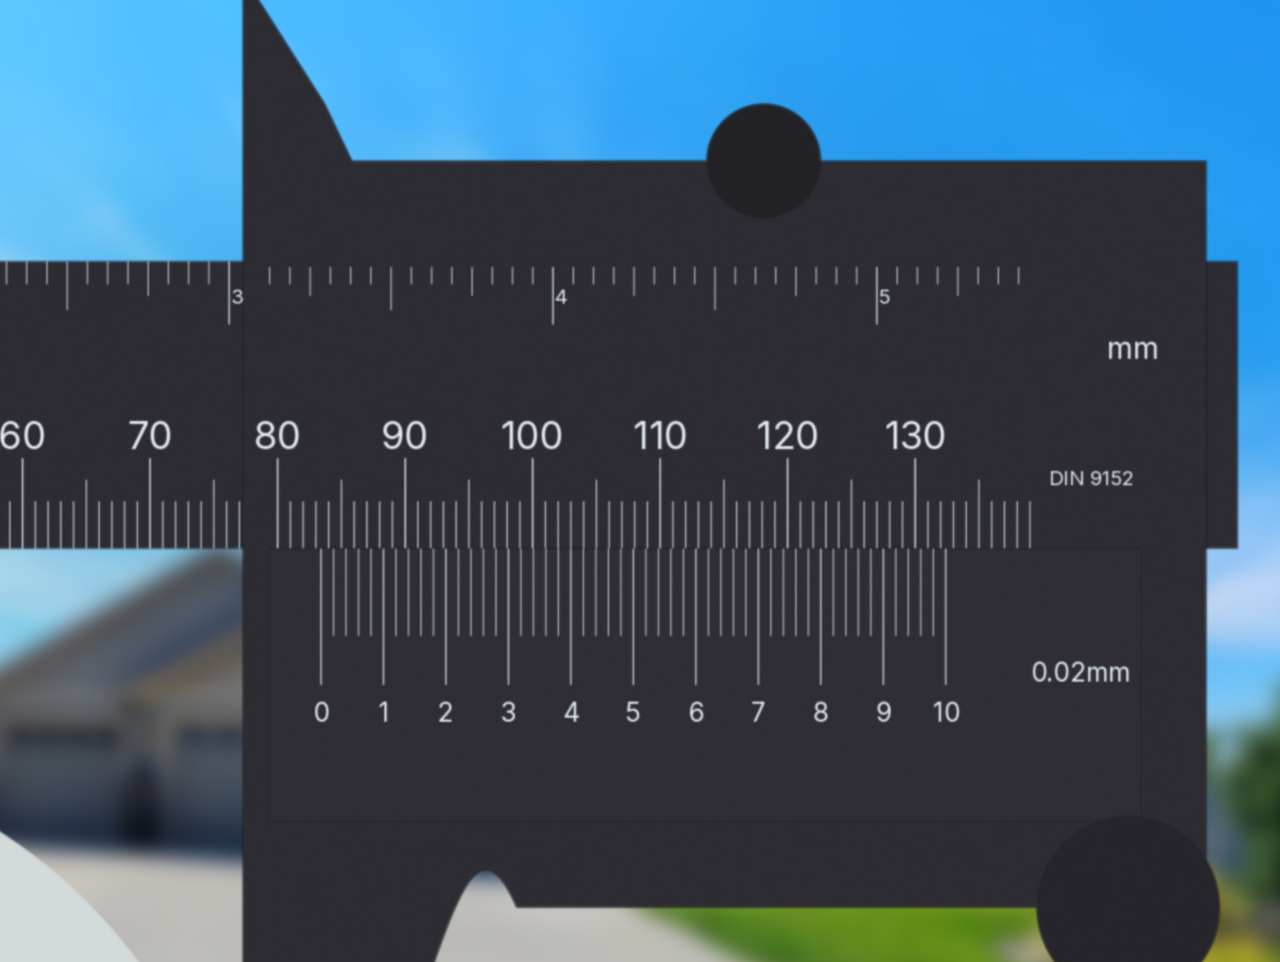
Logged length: 83.4 mm
